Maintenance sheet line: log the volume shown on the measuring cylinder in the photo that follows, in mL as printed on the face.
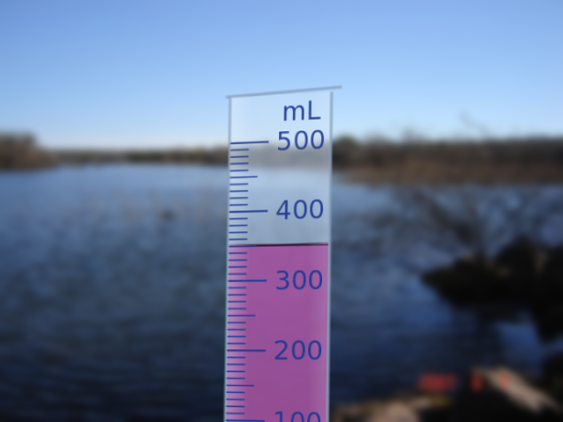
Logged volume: 350 mL
